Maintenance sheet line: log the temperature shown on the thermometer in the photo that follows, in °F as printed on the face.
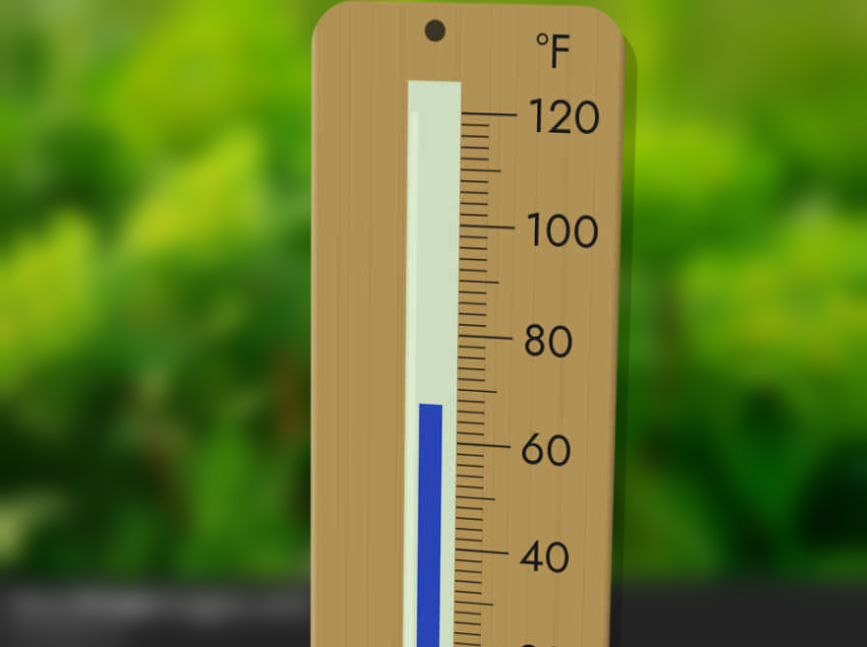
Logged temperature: 67 °F
